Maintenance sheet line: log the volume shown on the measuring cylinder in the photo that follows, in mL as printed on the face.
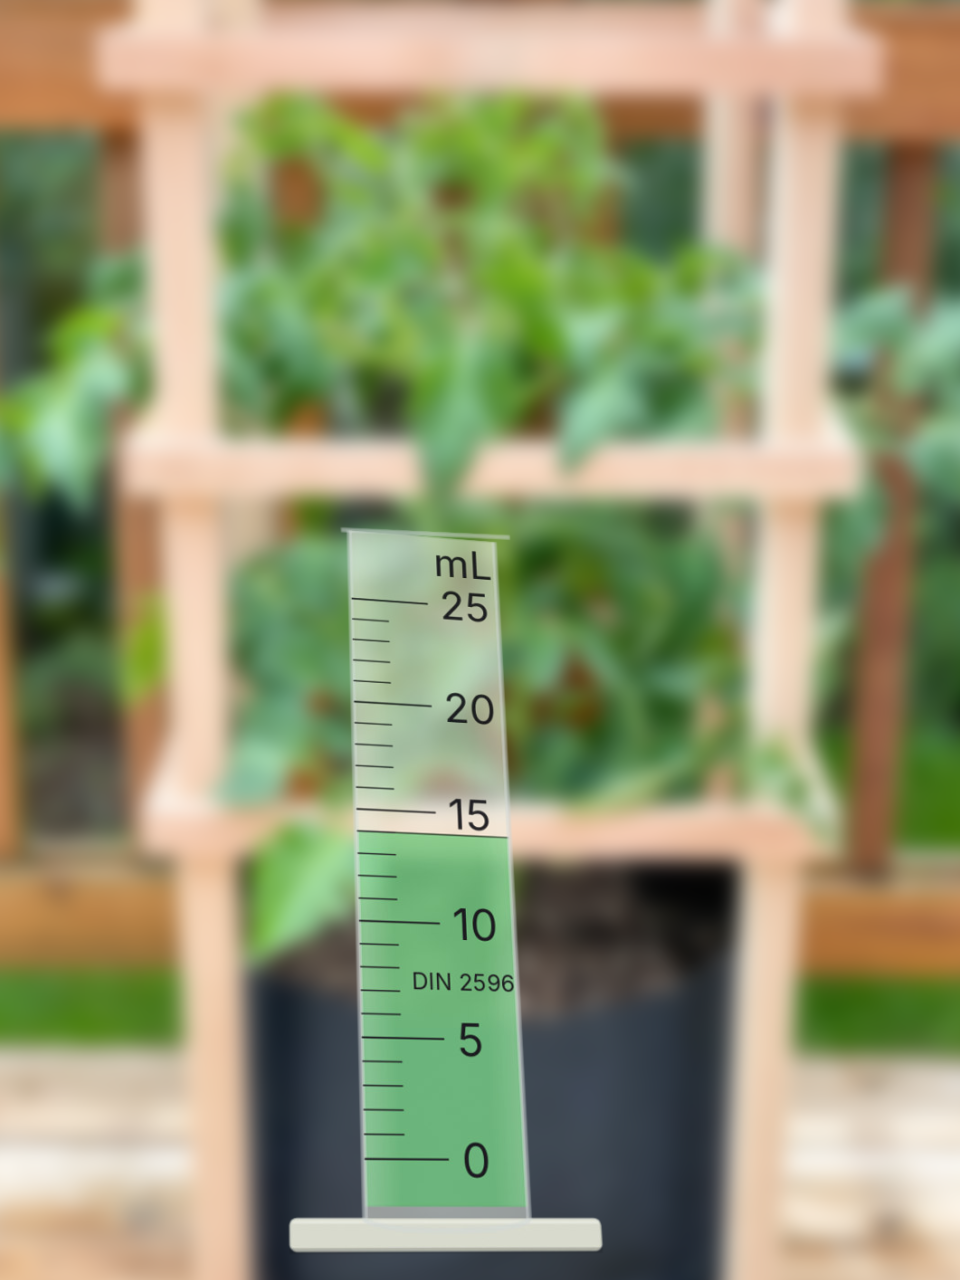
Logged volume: 14 mL
